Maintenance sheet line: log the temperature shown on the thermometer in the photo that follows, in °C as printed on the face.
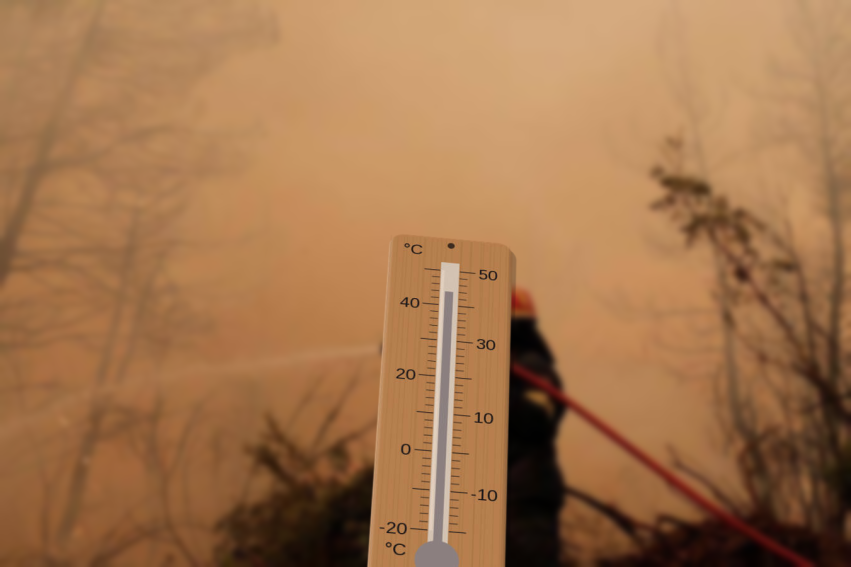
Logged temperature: 44 °C
